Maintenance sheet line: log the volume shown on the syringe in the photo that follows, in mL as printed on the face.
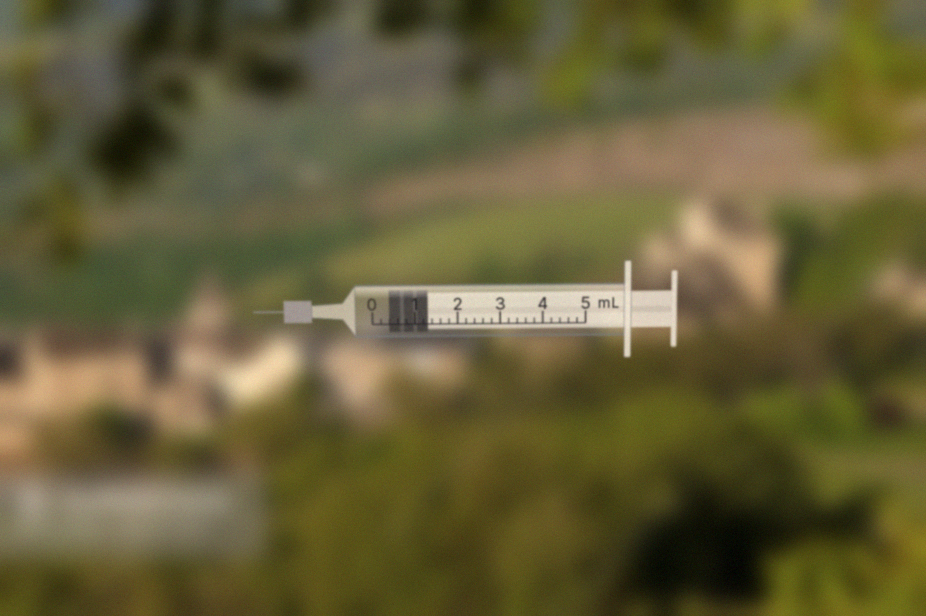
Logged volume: 0.4 mL
